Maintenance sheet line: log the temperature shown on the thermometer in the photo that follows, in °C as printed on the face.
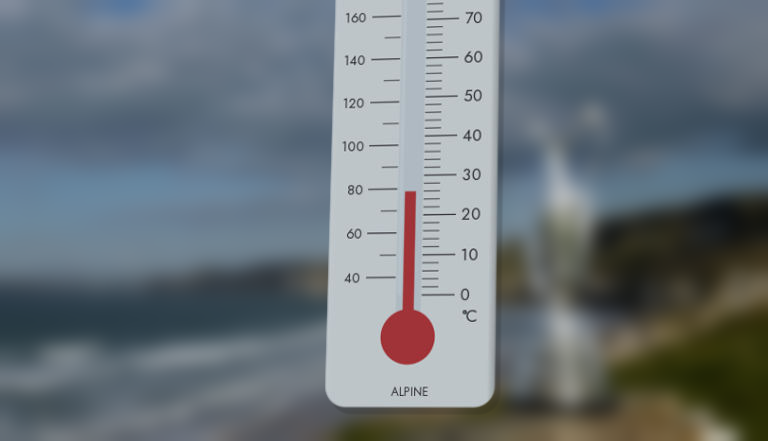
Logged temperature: 26 °C
